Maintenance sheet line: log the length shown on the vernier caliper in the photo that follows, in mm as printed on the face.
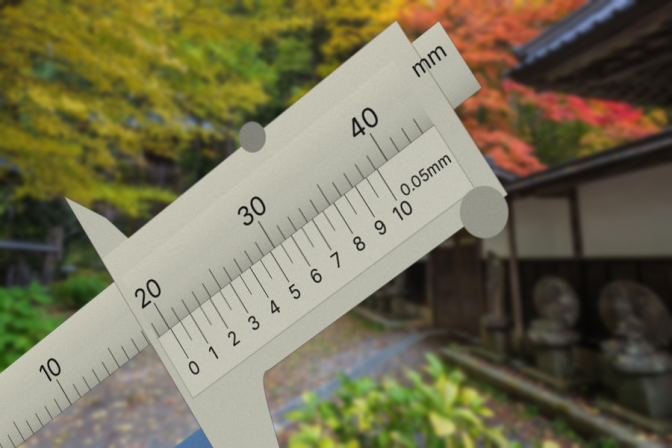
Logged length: 20.1 mm
